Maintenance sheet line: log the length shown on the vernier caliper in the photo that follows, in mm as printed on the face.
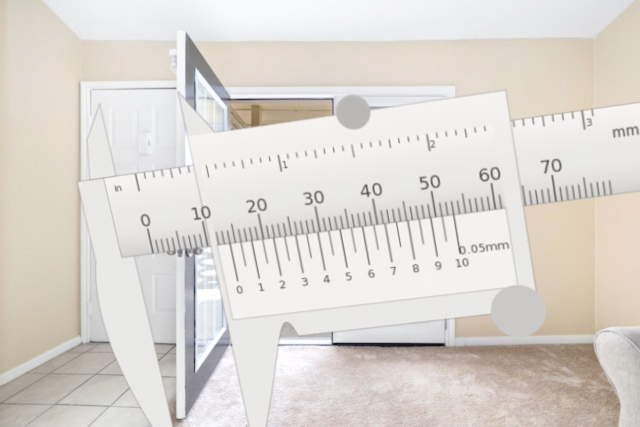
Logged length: 14.0 mm
